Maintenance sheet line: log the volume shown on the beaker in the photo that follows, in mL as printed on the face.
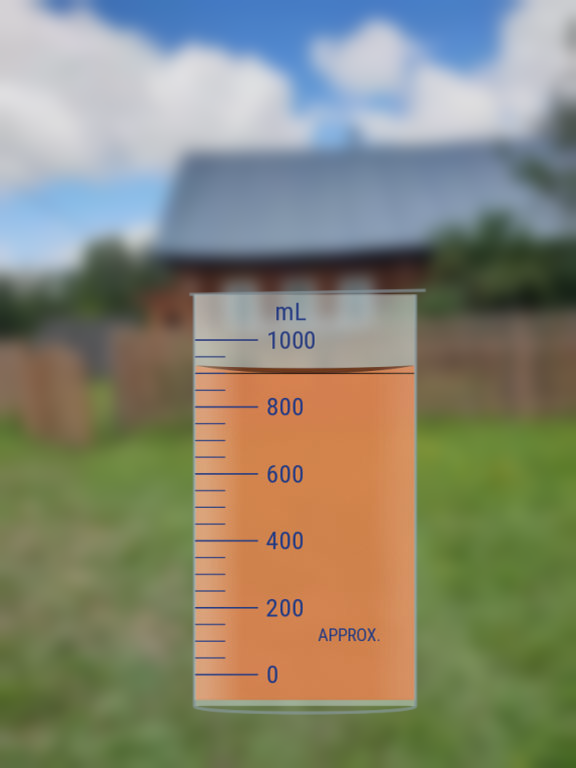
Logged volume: 900 mL
